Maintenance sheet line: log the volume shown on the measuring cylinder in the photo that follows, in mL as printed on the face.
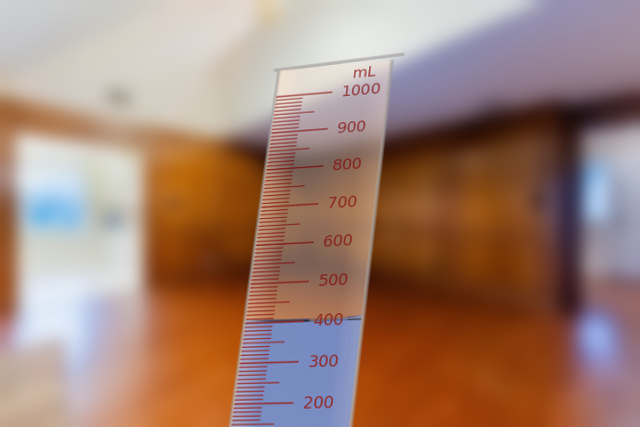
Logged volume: 400 mL
